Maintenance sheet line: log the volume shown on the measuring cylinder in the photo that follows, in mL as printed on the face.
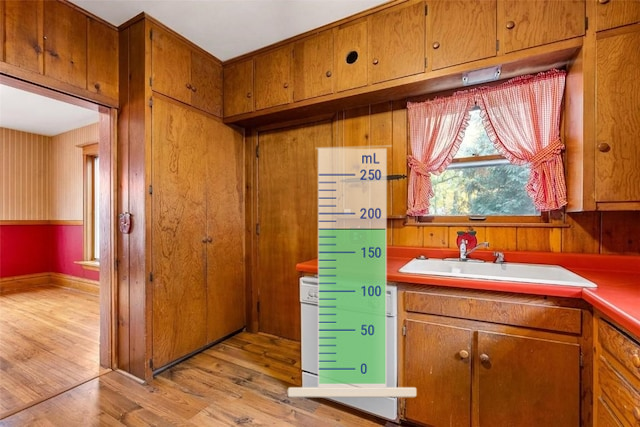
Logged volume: 180 mL
